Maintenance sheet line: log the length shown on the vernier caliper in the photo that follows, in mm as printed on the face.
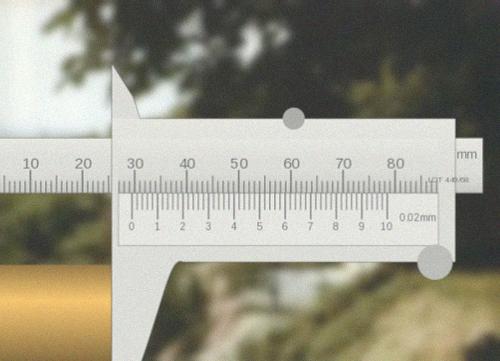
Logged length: 29.5 mm
